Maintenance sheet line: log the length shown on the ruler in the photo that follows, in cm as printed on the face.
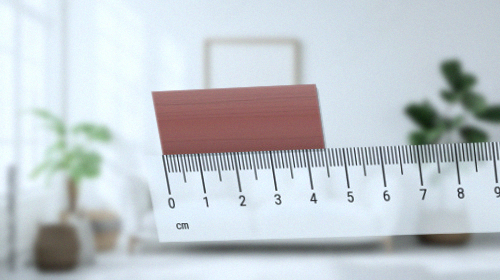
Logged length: 4.5 cm
